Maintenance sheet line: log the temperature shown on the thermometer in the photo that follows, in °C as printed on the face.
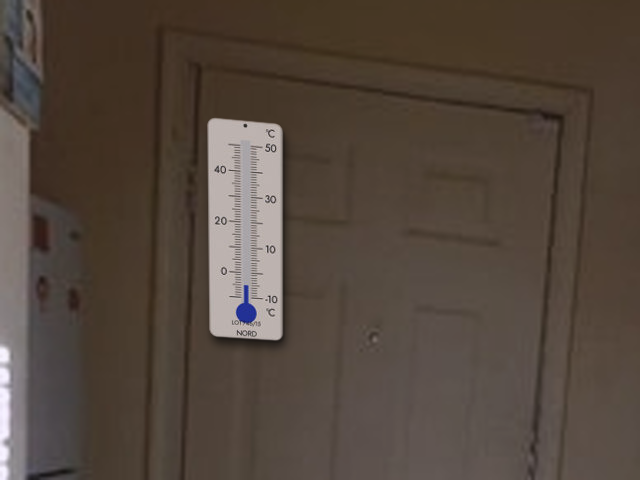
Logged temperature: -5 °C
